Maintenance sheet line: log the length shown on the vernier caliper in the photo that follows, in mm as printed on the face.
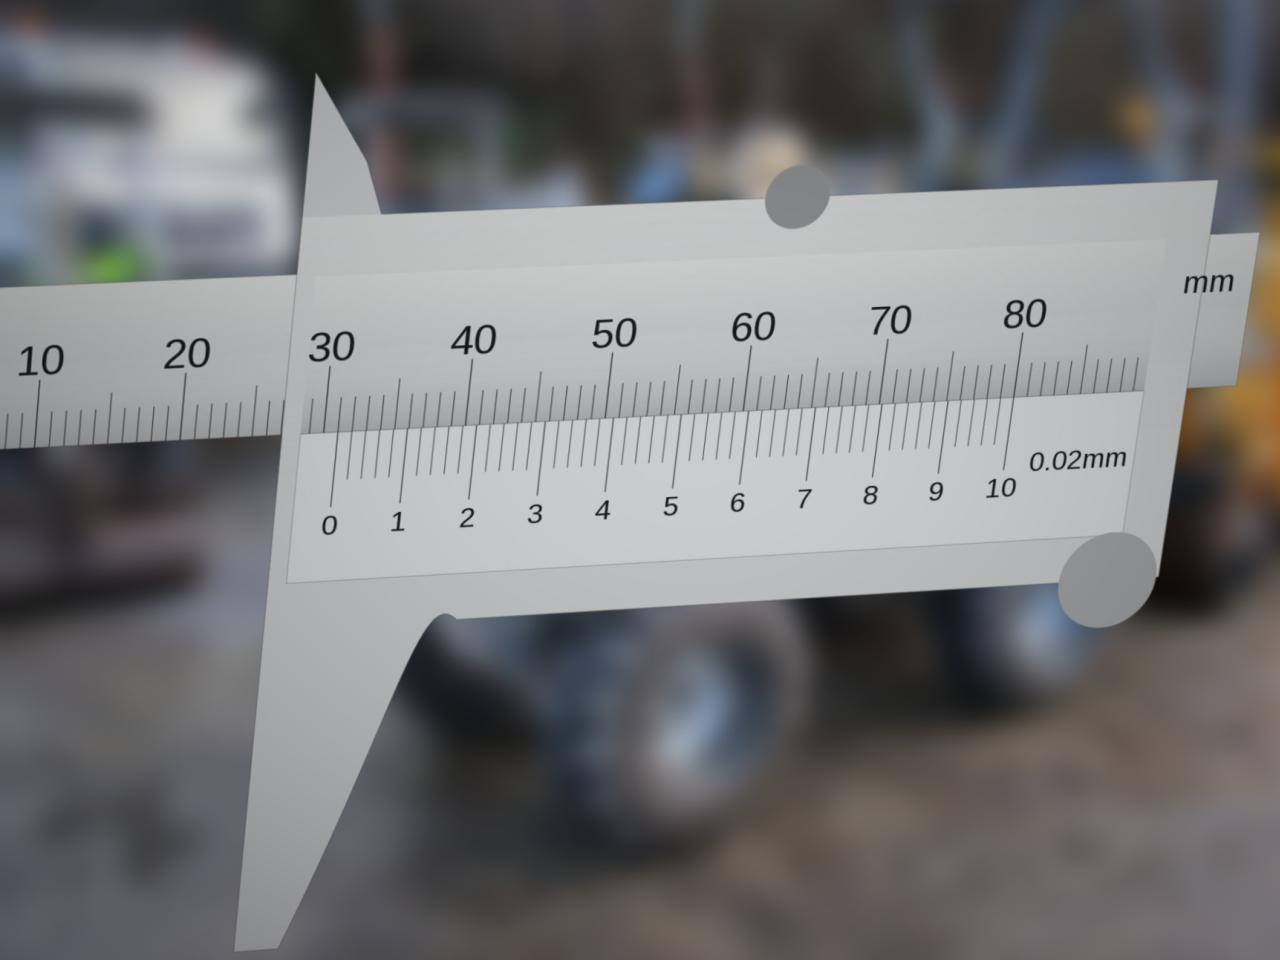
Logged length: 31.0 mm
